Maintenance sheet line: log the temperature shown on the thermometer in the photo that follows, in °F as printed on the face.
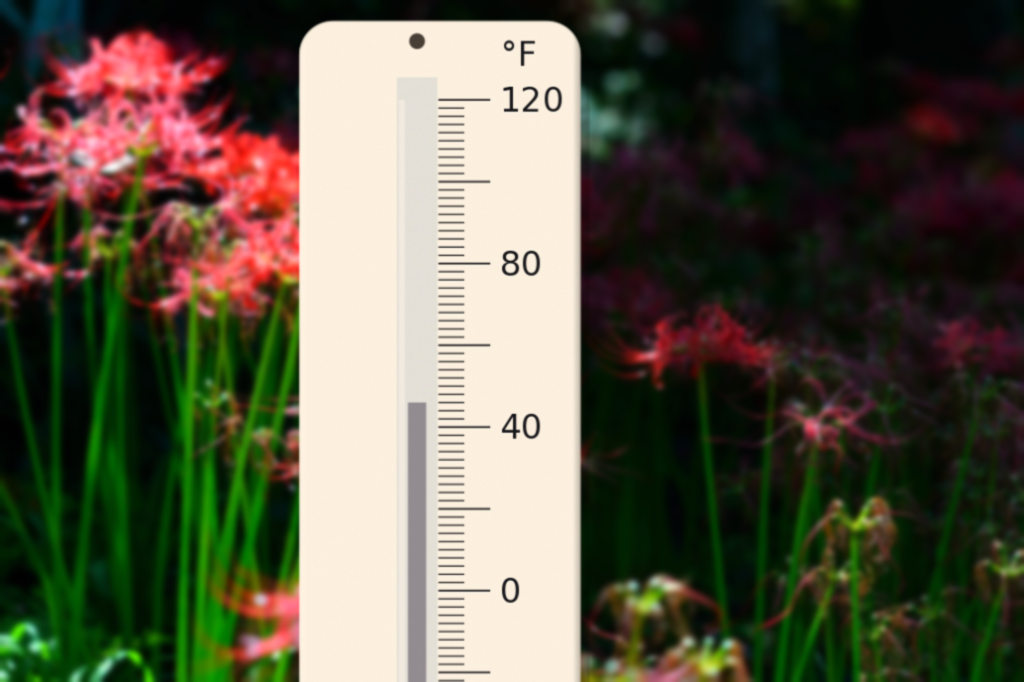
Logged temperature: 46 °F
